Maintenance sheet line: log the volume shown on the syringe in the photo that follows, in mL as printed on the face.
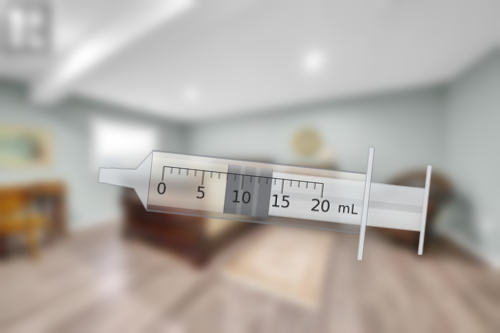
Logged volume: 8 mL
